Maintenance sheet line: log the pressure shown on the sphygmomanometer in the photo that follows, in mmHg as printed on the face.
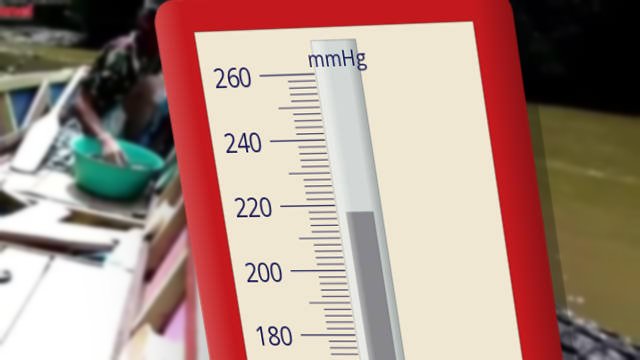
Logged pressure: 218 mmHg
